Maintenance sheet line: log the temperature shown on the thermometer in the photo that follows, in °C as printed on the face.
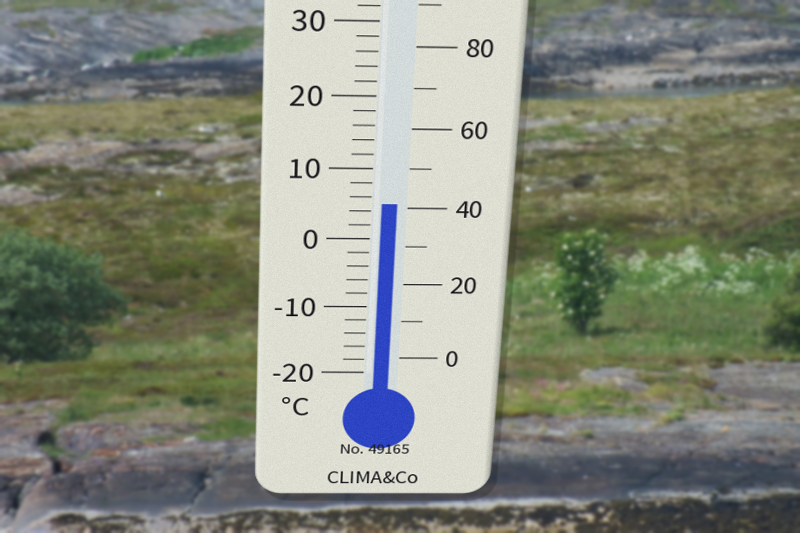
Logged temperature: 5 °C
